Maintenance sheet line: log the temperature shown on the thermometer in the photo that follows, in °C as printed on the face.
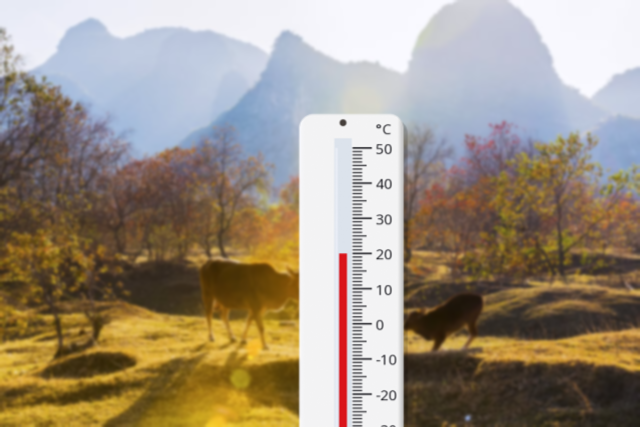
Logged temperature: 20 °C
